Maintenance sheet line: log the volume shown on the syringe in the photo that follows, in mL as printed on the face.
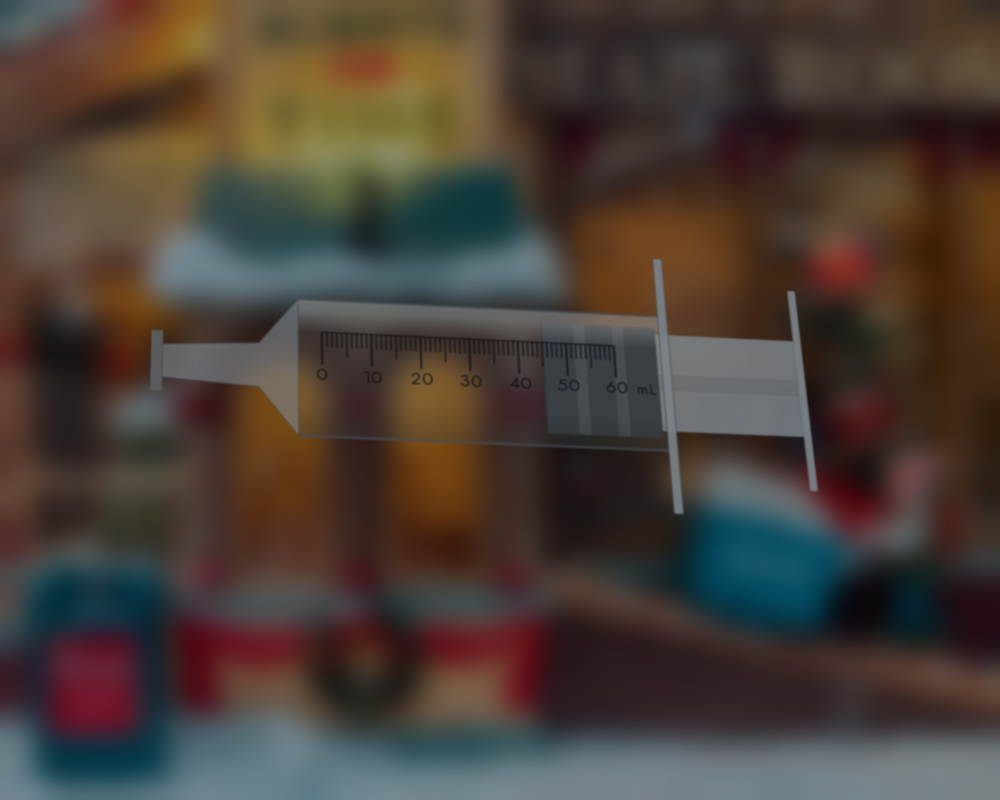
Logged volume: 45 mL
